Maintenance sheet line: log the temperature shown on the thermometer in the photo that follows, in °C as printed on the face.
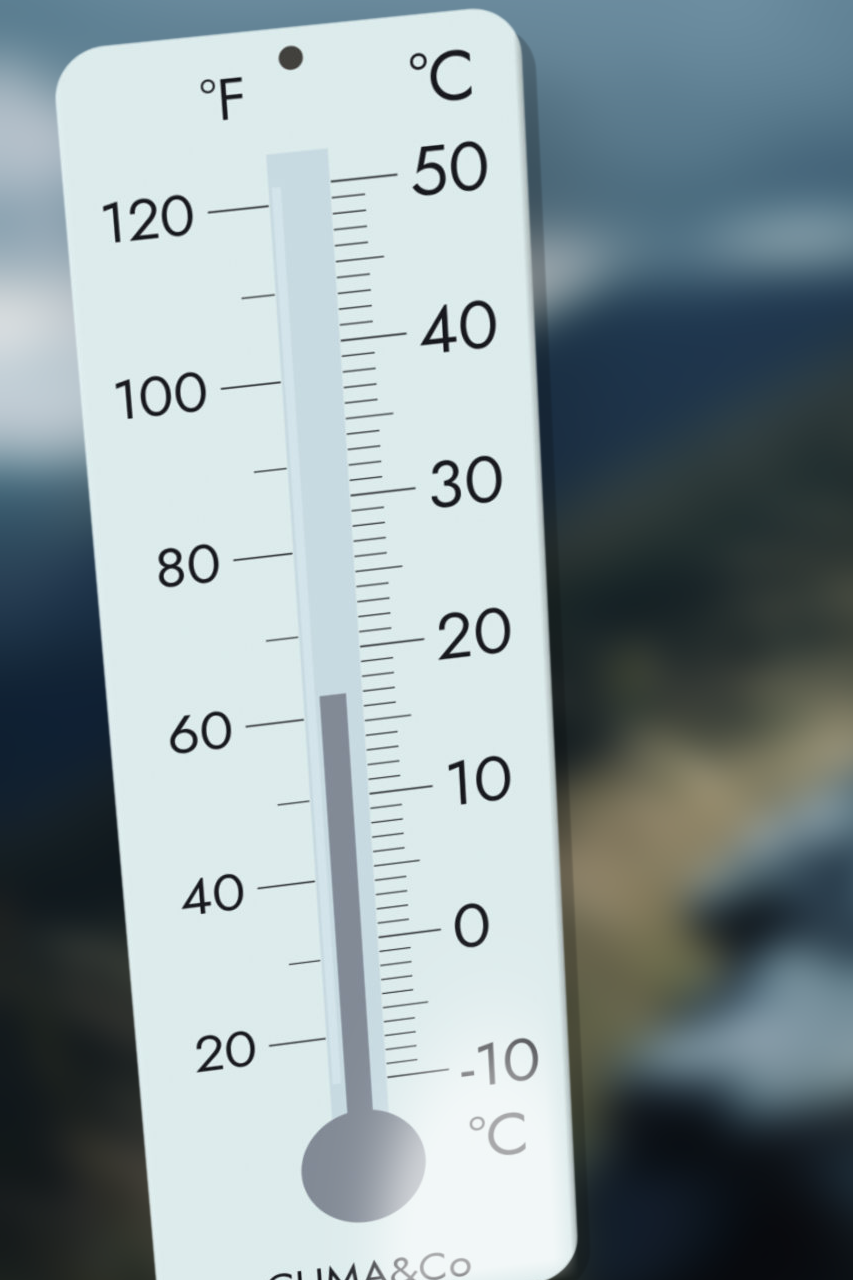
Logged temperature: 17 °C
